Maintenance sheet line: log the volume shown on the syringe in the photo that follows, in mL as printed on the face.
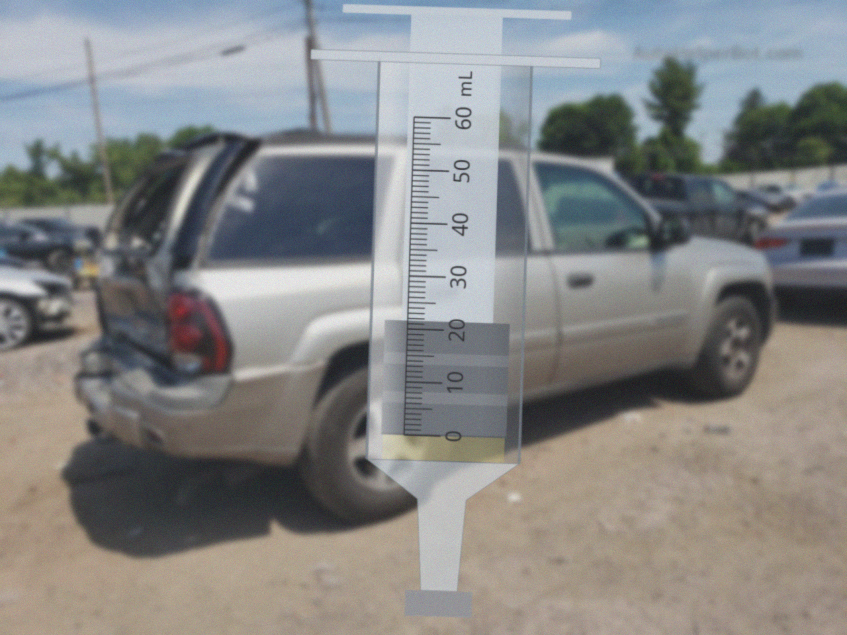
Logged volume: 0 mL
